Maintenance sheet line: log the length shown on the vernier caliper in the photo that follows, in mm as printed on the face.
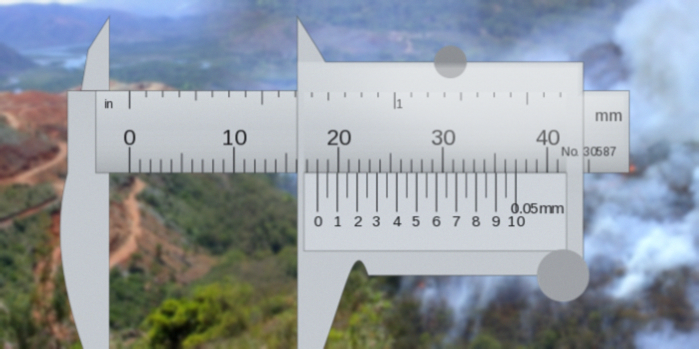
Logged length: 18.0 mm
